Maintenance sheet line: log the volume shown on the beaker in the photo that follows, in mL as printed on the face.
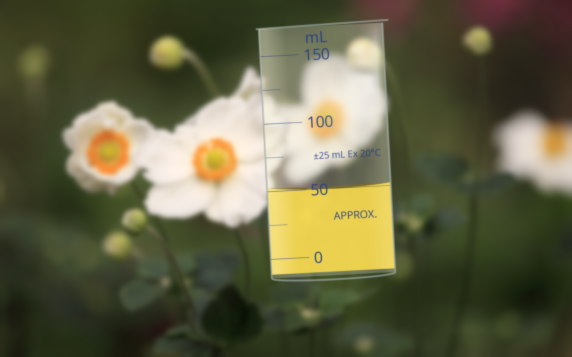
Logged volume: 50 mL
